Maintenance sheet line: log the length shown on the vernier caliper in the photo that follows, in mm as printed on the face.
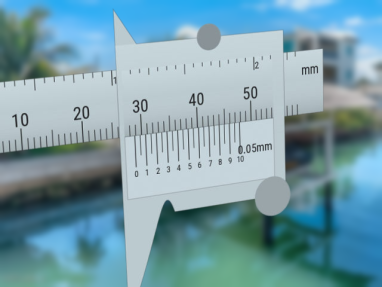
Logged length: 28.8 mm
